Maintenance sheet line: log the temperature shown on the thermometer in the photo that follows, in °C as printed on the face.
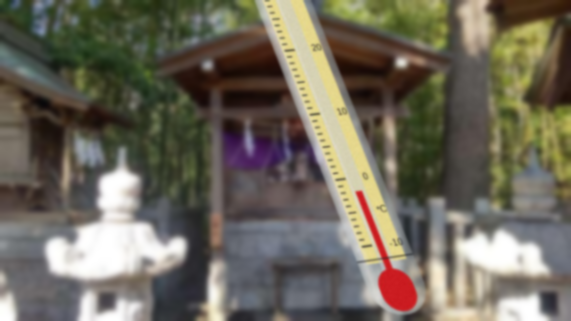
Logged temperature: -2 °C
